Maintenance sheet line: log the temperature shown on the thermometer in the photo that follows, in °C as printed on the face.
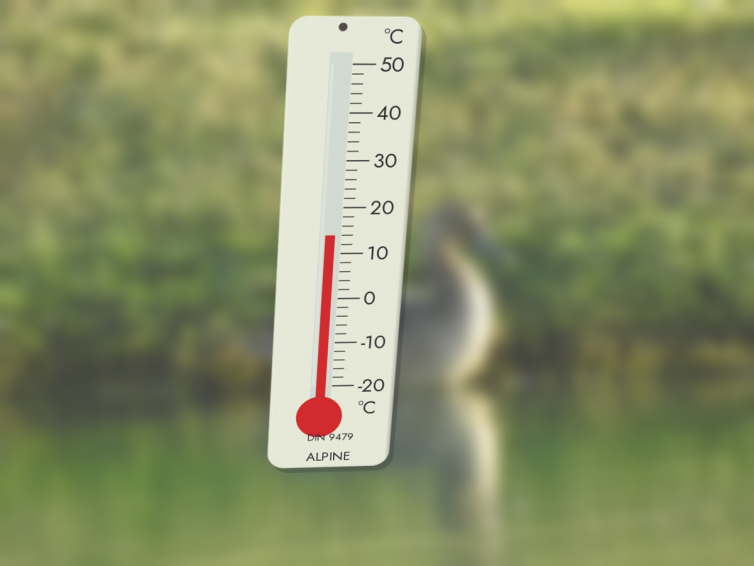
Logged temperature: 14 °C
